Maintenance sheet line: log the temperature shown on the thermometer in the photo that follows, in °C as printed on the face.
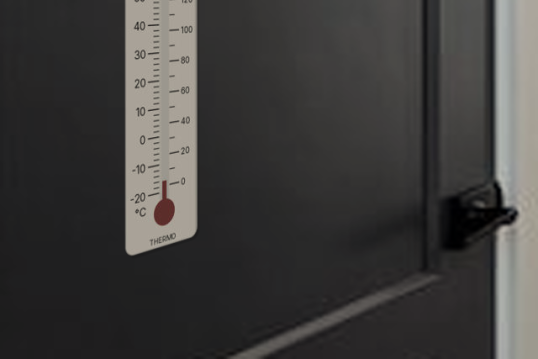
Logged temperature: -16 °C
